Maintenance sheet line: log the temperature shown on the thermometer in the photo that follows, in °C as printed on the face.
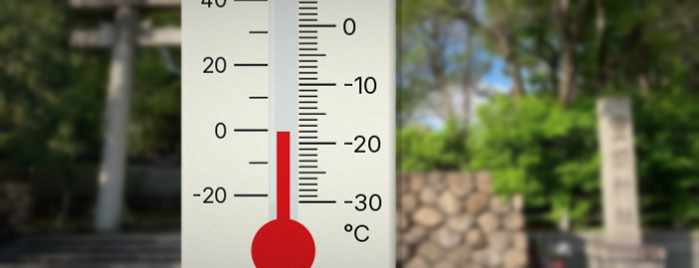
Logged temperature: -18 °C
